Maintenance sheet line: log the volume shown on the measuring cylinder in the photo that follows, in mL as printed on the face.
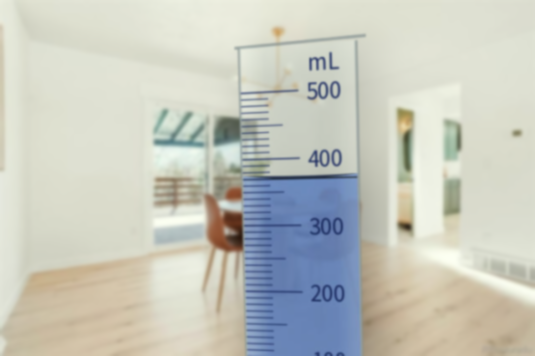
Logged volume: 370 mL
